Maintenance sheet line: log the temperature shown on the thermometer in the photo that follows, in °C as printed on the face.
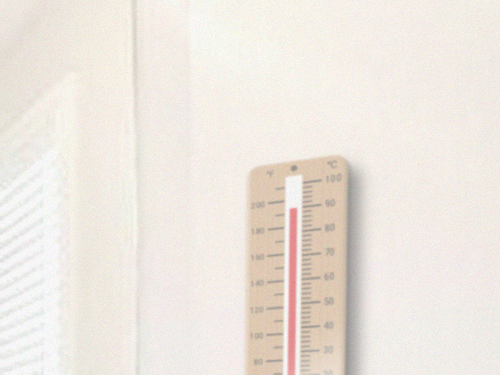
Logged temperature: 90 °C
